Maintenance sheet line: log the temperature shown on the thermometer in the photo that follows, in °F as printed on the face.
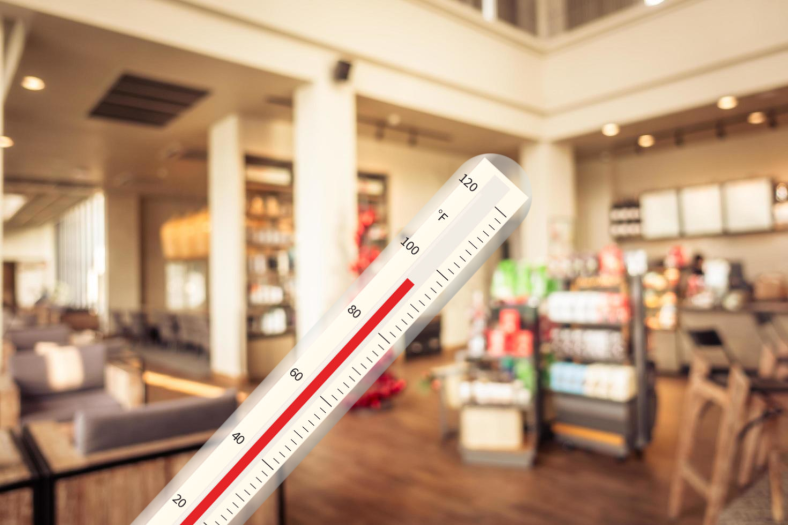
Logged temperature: 94 °F
